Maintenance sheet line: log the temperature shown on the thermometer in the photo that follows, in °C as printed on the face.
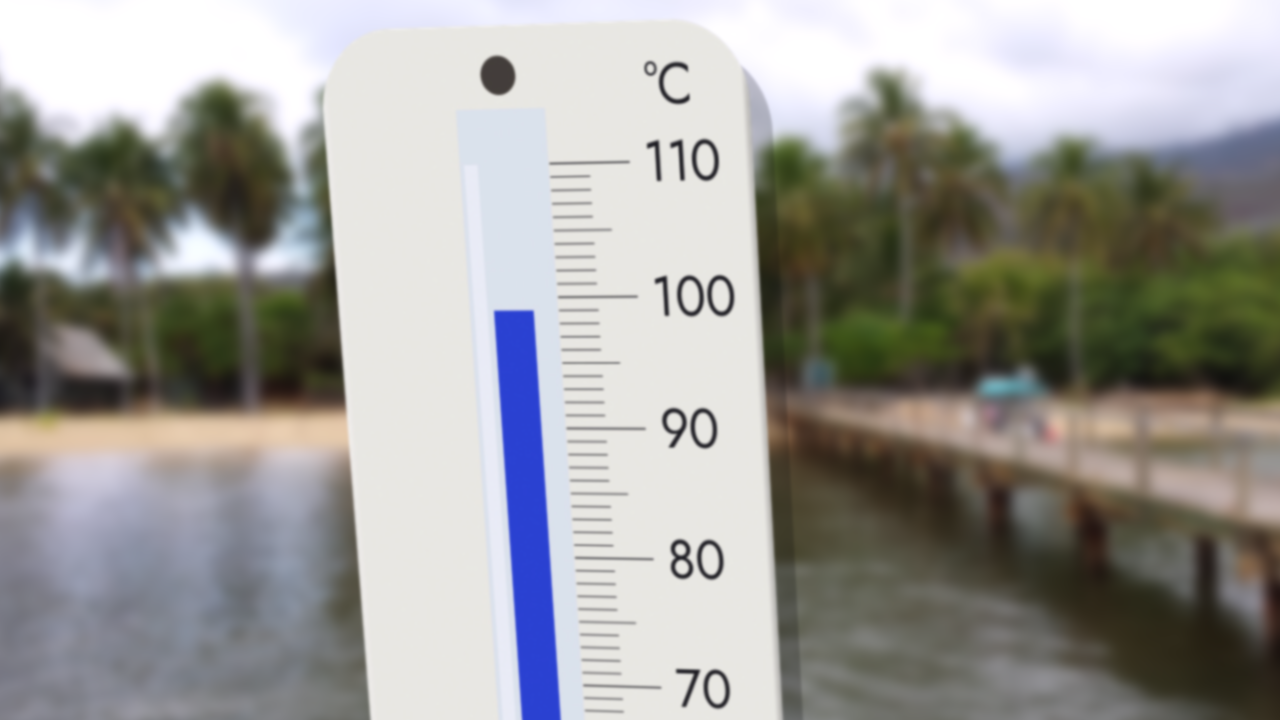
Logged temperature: 99 °C
